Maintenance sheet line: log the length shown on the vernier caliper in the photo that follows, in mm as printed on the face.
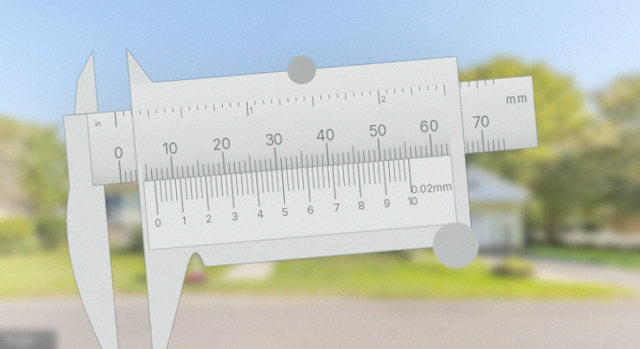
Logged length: 6.5 mm
